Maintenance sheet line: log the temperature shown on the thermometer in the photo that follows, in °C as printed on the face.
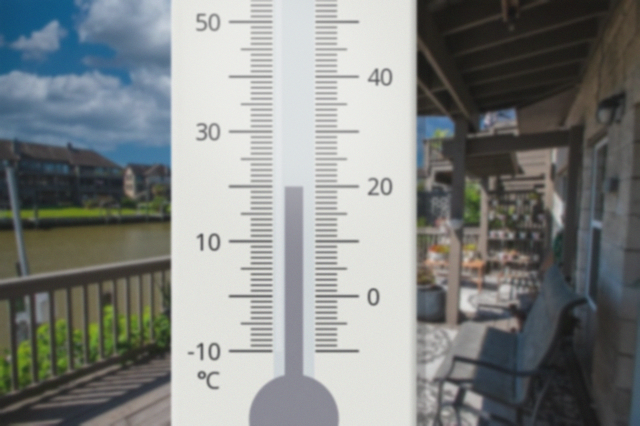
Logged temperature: 20 °C
